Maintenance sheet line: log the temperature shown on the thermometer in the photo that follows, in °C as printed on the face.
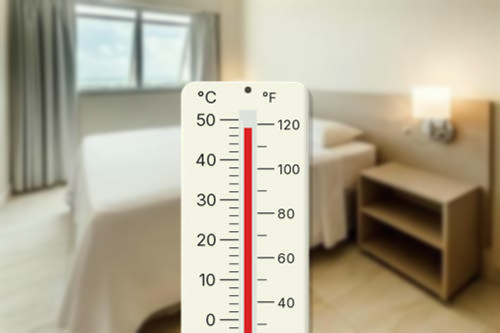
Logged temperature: 48 °C
